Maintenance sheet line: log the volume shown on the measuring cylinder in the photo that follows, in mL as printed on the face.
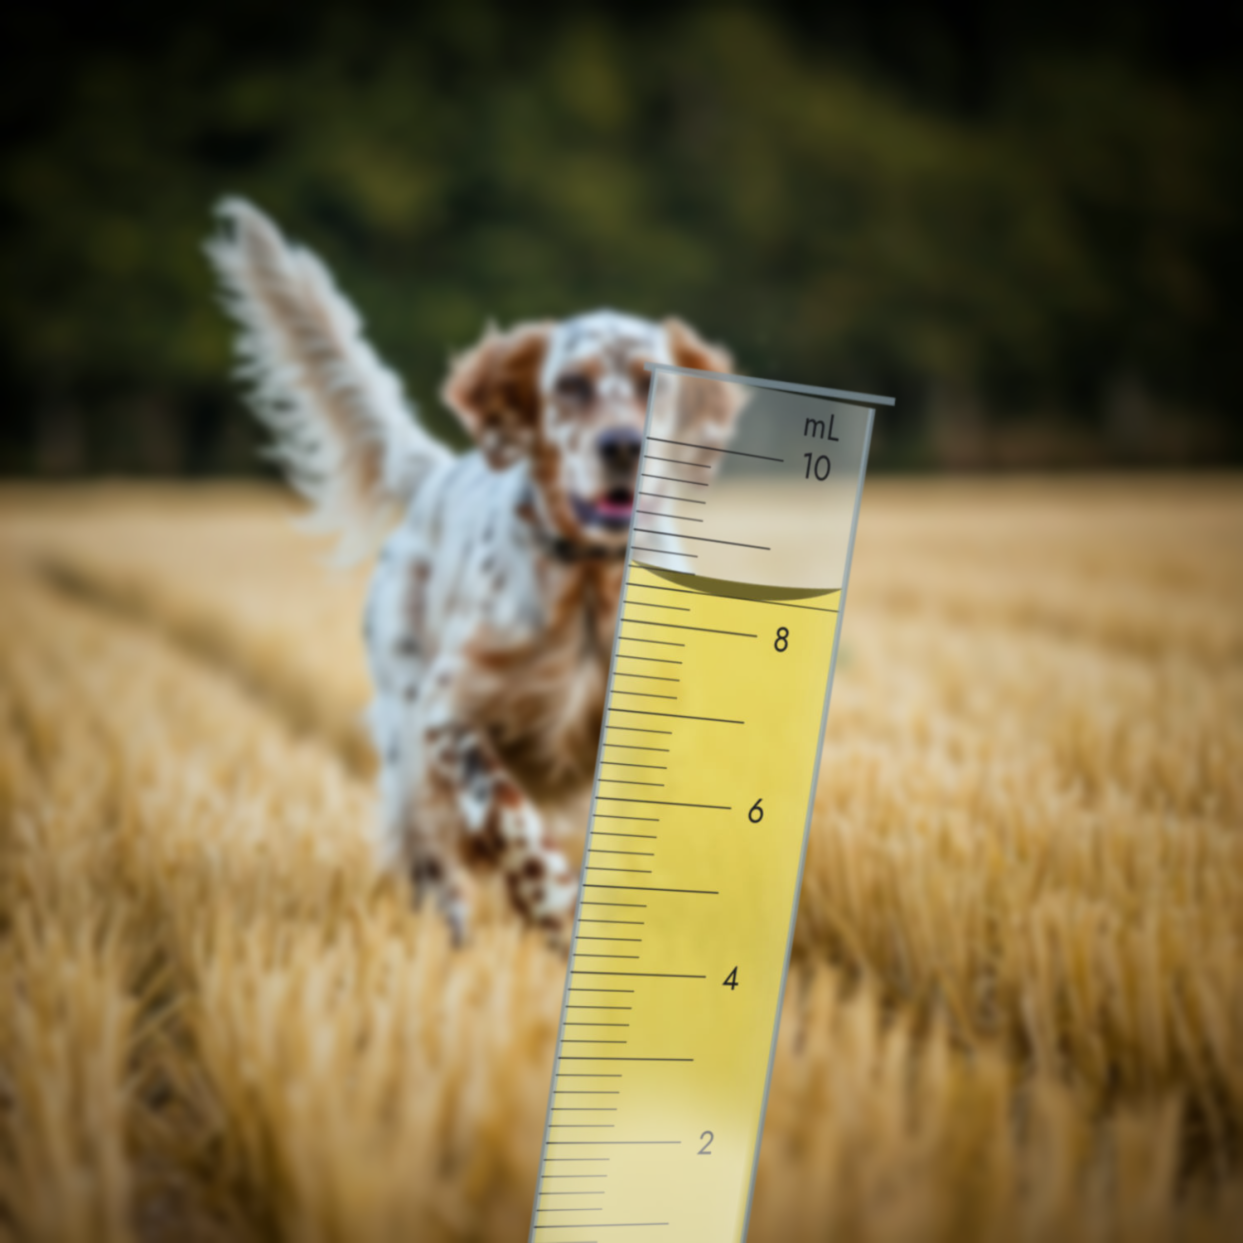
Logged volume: 8.4 mL
